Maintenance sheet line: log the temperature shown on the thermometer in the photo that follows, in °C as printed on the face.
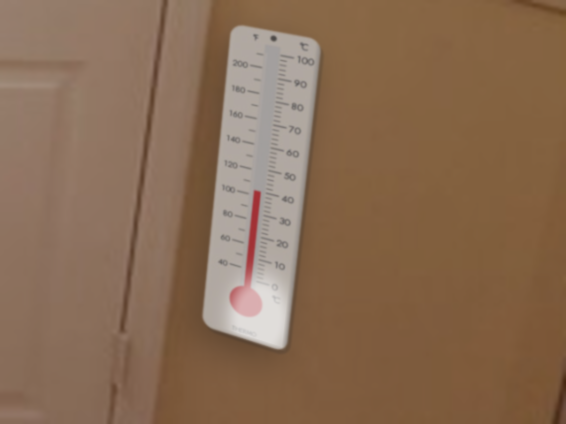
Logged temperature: 40 °C
